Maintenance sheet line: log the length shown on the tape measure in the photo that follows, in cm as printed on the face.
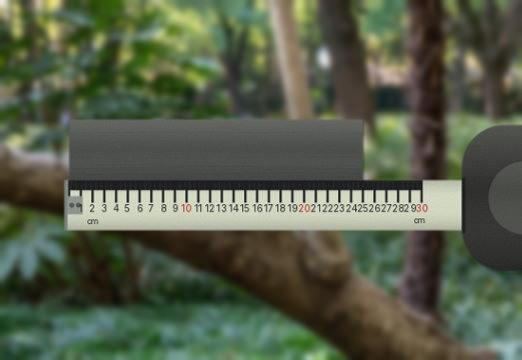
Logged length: 25 cm
